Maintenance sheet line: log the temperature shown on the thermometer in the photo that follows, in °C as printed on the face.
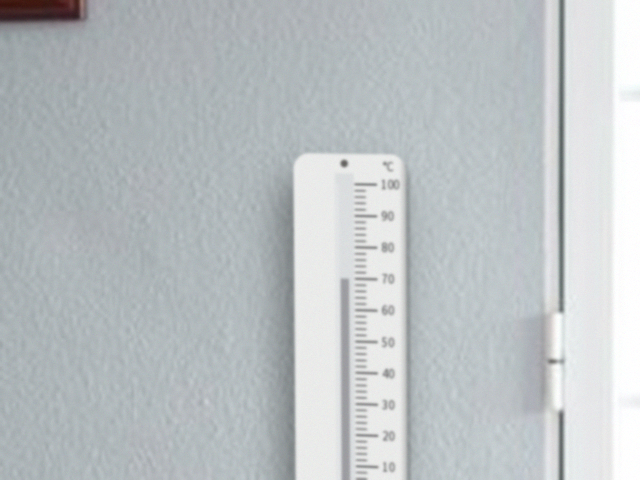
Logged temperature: 70 °C
